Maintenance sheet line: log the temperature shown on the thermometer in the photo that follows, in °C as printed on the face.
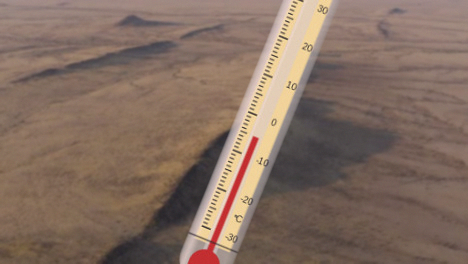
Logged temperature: -5 °C
